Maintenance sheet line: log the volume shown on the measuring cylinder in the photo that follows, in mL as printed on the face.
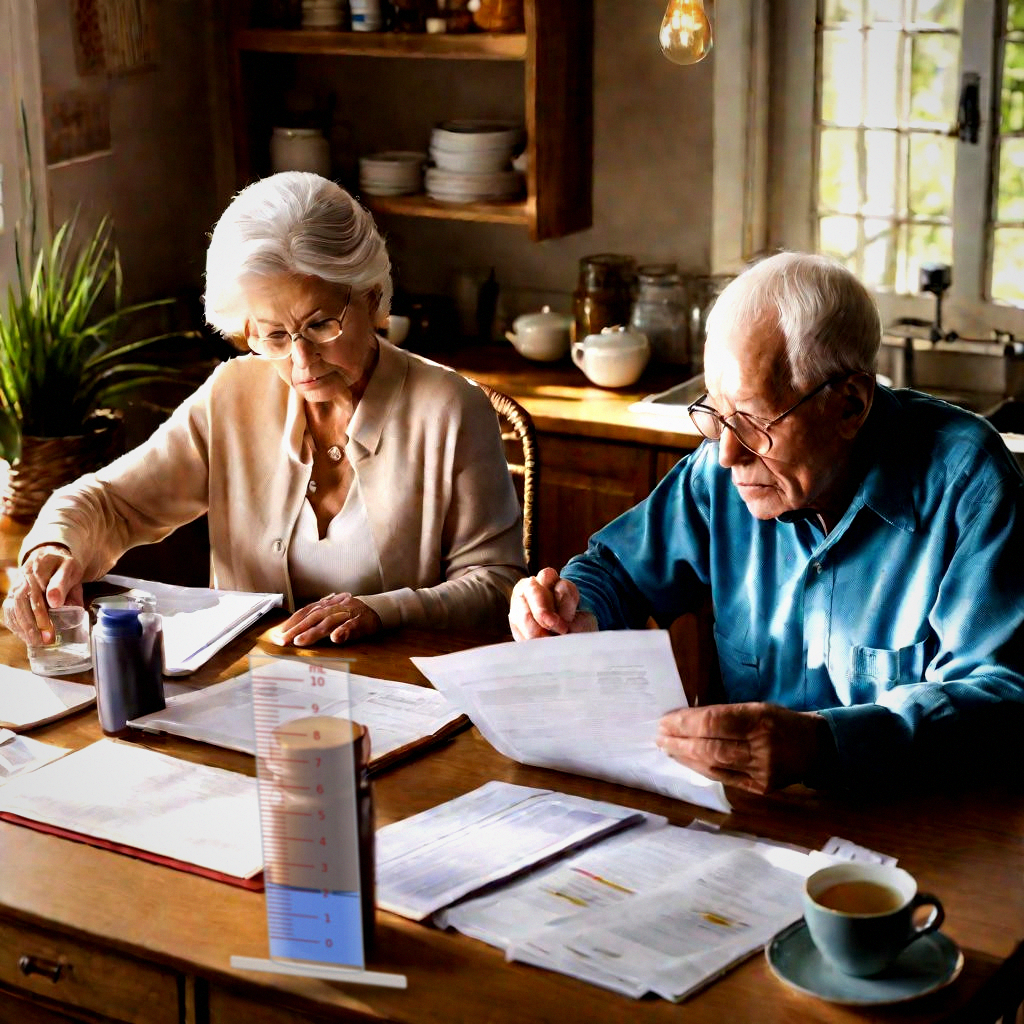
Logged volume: 2 mL
